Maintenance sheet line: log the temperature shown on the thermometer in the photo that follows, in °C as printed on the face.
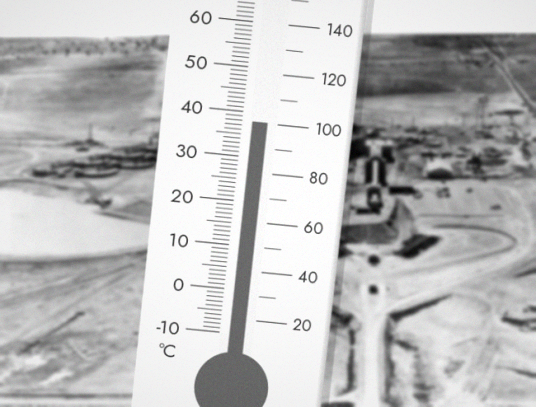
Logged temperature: 38 °C
